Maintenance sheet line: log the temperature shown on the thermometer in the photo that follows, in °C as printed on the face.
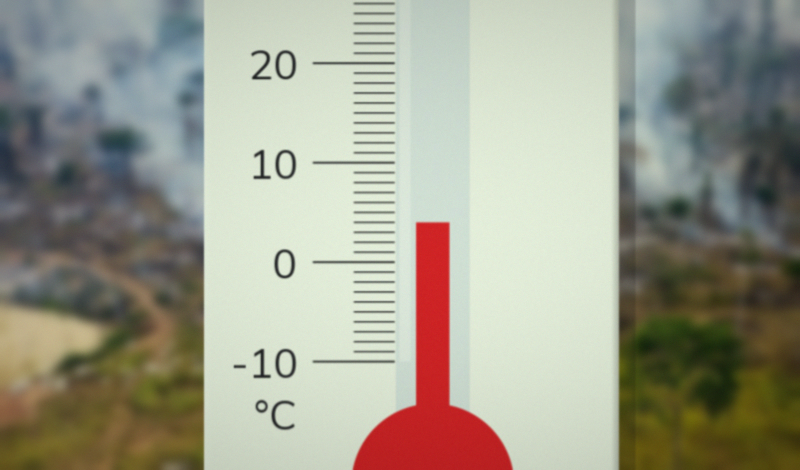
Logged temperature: 4 °C
